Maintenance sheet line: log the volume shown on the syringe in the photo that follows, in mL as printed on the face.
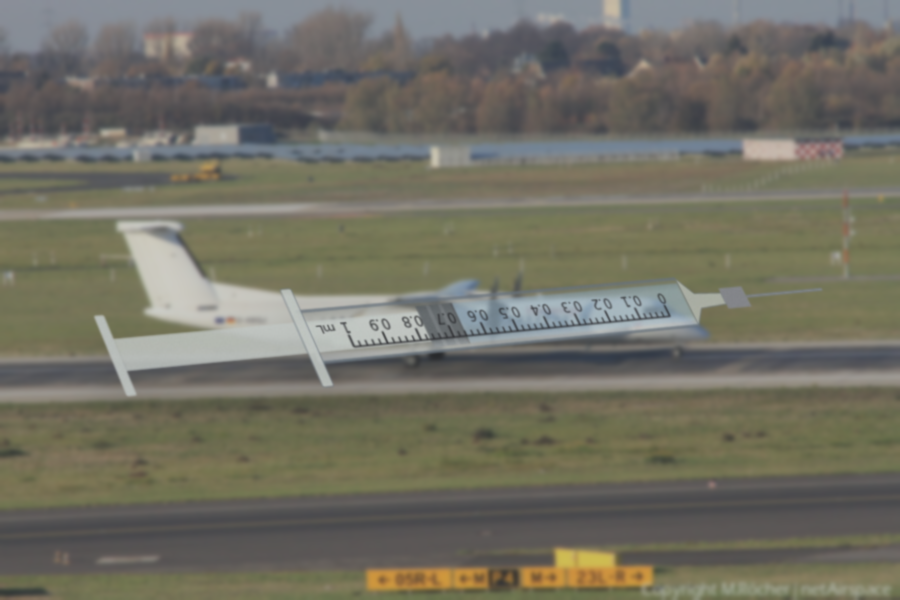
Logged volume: 0.66 mL
